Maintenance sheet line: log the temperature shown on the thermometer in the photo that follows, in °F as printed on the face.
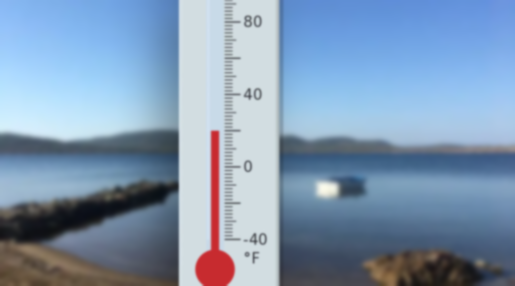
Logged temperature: 20 °F
